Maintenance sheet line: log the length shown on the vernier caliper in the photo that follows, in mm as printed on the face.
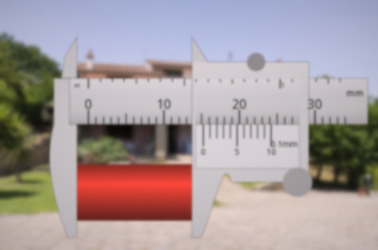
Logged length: 15.2 mm
